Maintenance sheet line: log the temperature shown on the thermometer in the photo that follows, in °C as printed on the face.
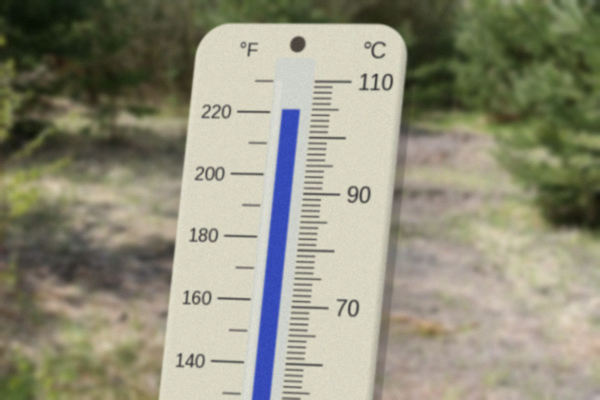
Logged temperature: 105 °C
